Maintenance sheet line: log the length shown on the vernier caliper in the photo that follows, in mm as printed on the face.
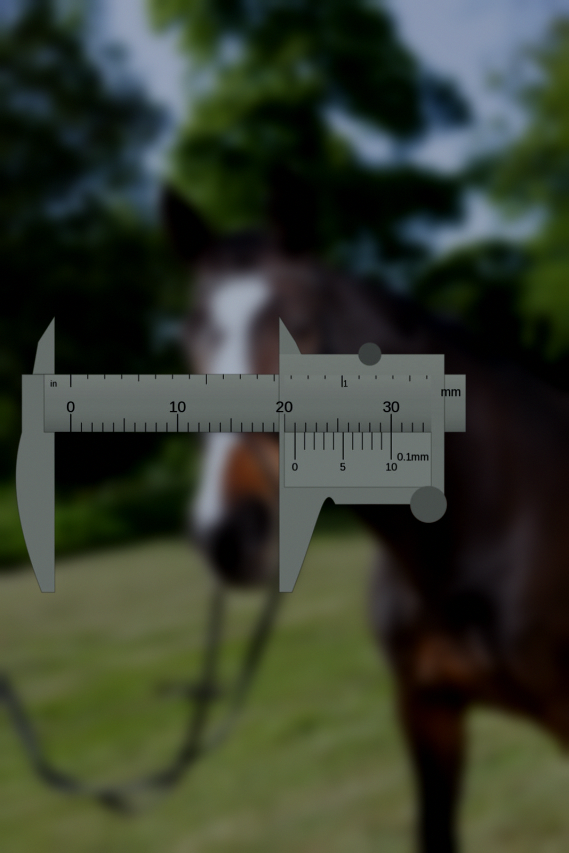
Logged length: 21.0 mm
